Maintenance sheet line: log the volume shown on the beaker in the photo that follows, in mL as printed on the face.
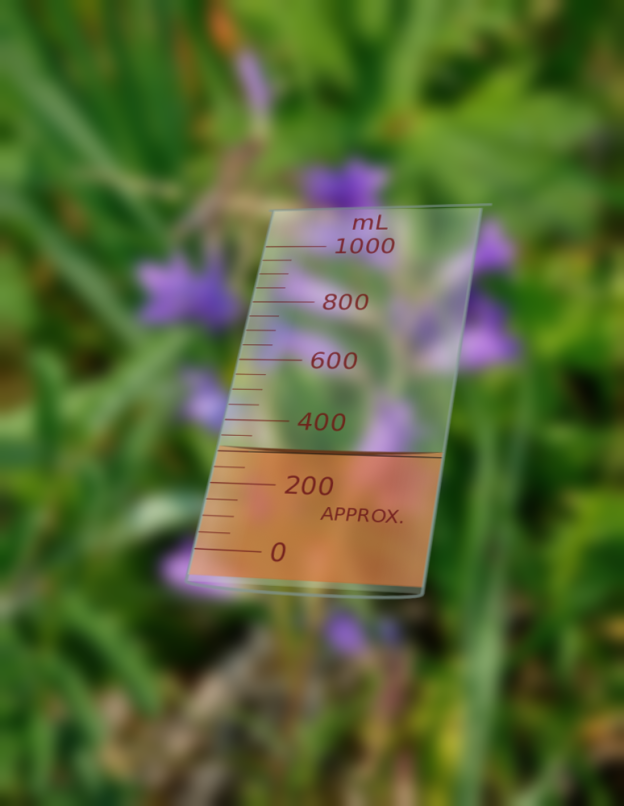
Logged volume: 300 mL
